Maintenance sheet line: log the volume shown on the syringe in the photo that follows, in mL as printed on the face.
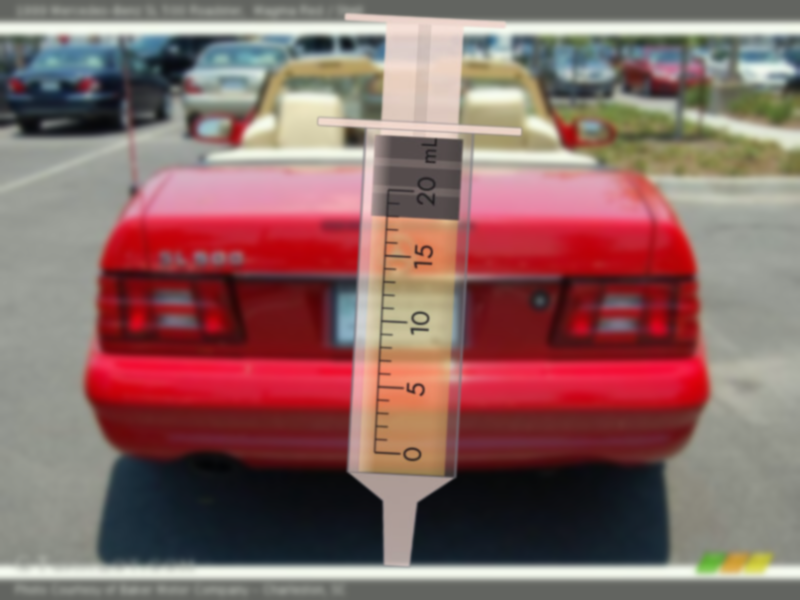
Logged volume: 18 mL
